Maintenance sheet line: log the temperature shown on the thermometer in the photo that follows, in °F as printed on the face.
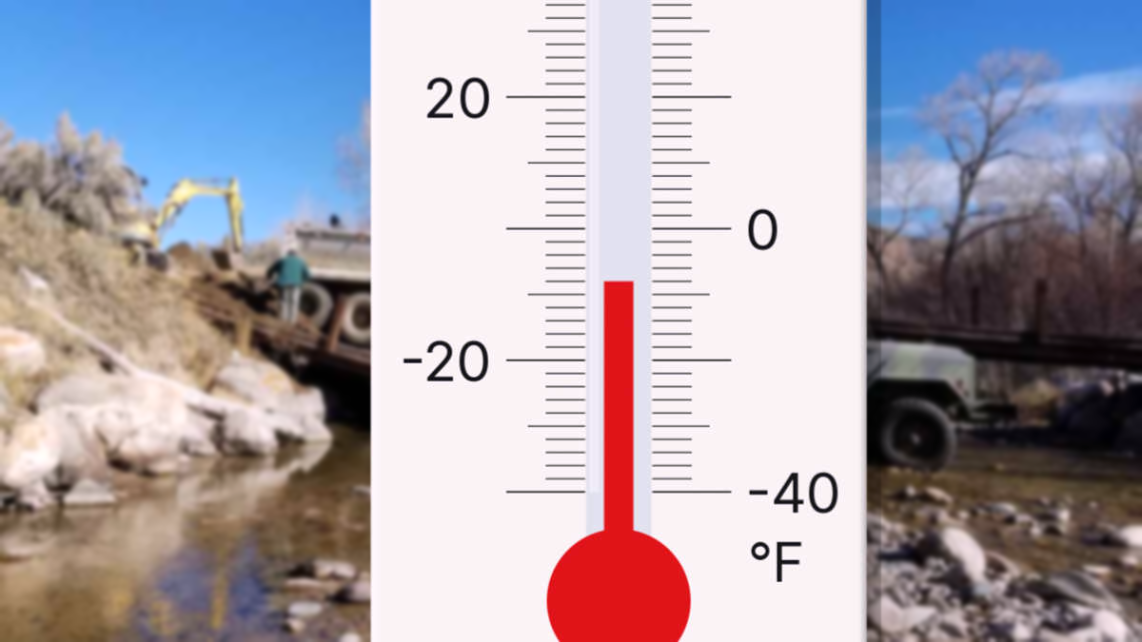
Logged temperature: -8 °F
